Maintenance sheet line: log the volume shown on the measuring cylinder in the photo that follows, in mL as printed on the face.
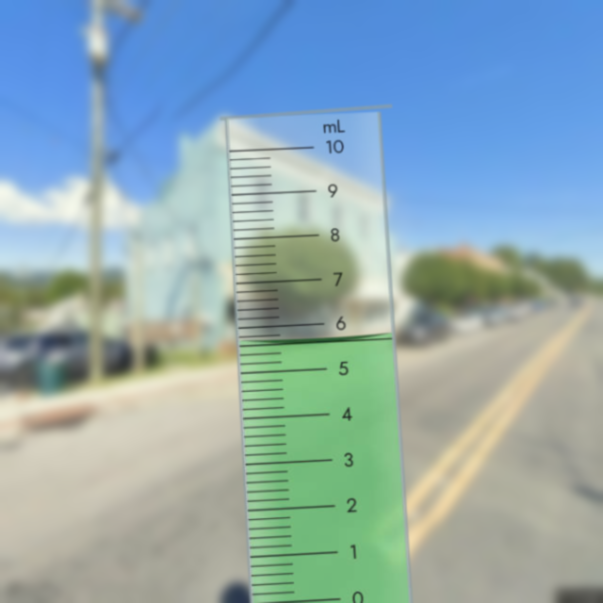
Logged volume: 5.6 mL
